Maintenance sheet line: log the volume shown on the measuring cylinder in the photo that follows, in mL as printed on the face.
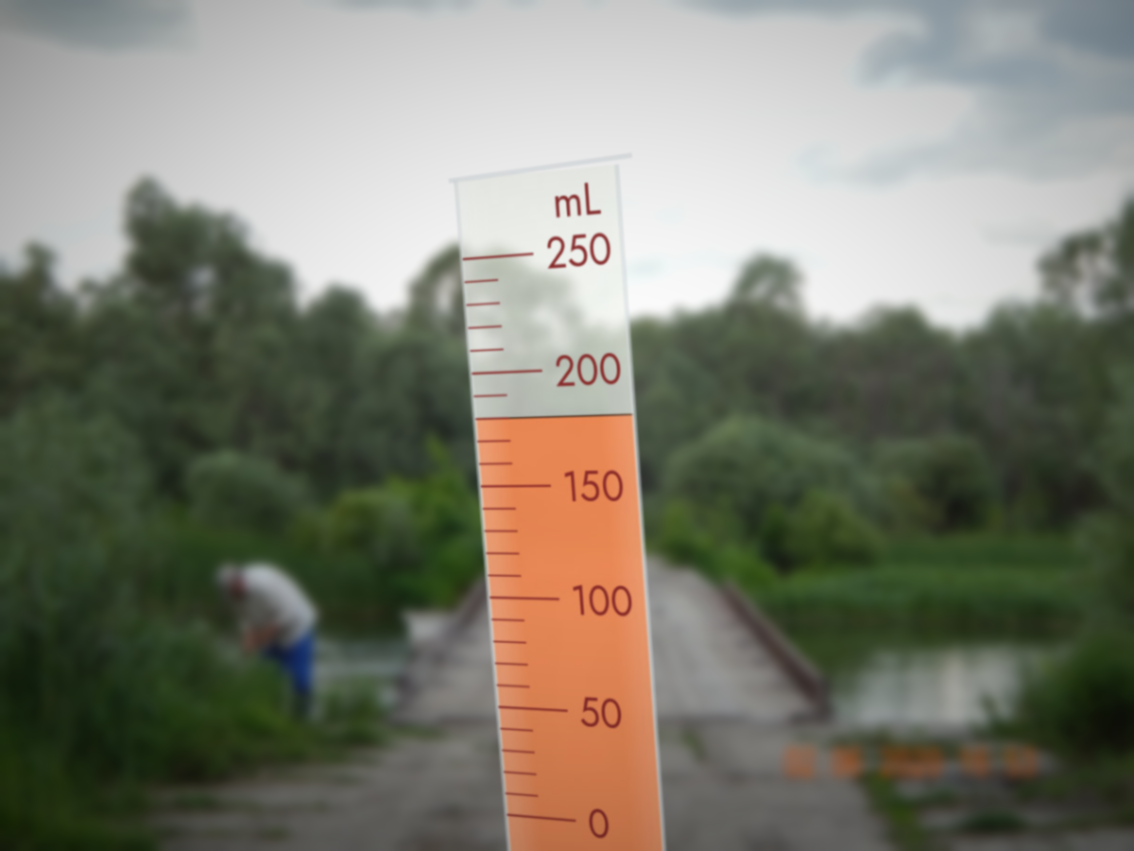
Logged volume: 180 mL
